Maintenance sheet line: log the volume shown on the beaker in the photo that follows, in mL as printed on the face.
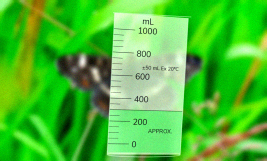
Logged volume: 300 mL
